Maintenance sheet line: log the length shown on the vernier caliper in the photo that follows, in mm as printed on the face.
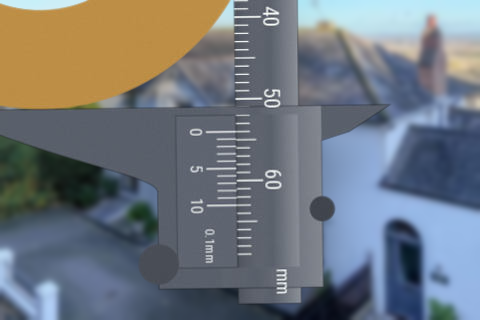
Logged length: 54.0 mm
